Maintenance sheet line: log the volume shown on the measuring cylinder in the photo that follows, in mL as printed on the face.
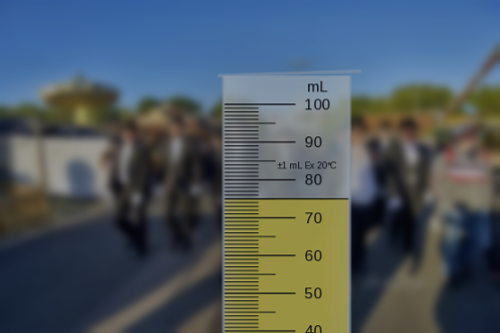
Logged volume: 75 mL
